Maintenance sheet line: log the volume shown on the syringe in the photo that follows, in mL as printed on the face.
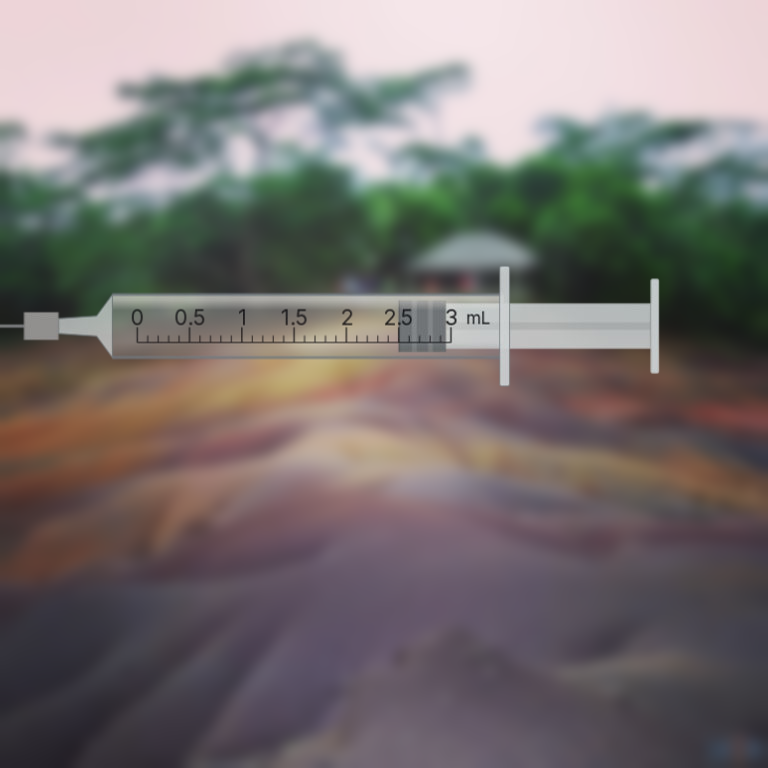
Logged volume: 2.5 mL
